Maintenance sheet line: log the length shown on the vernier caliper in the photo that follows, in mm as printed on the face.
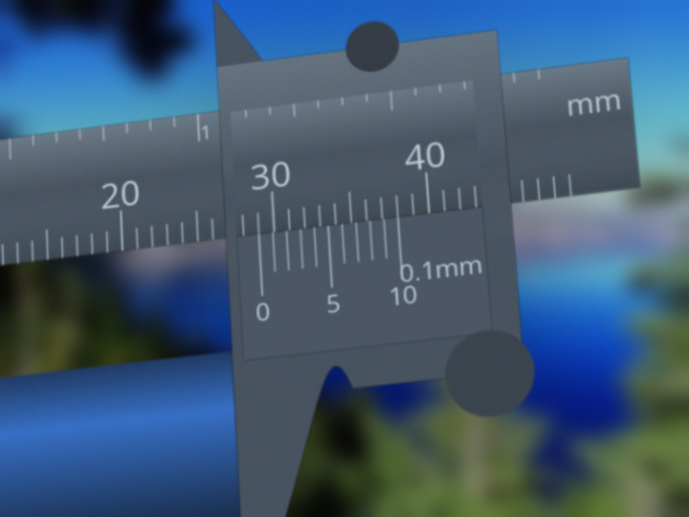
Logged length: 29.0 mm
